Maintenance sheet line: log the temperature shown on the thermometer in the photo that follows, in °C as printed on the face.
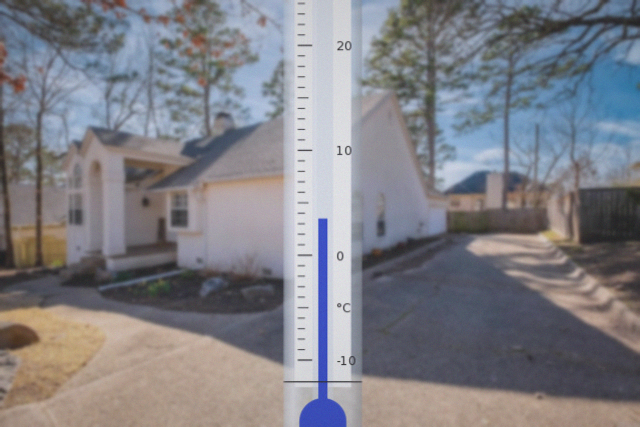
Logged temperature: 3.5 °C
